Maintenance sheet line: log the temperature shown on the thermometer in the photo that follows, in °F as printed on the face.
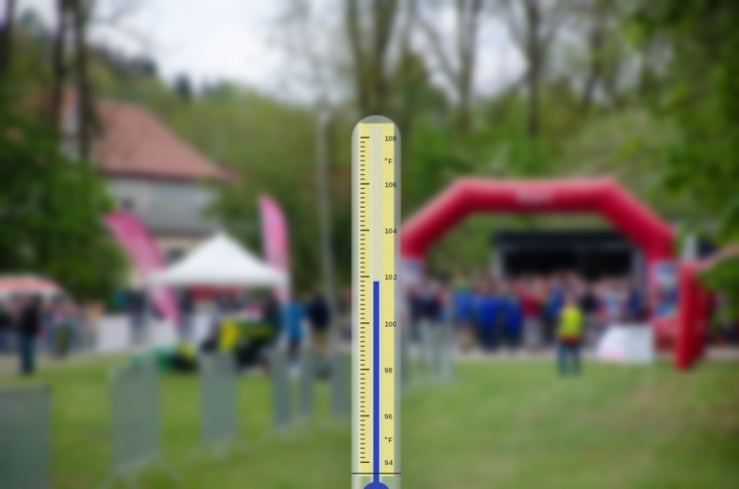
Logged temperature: 101.8 °F
